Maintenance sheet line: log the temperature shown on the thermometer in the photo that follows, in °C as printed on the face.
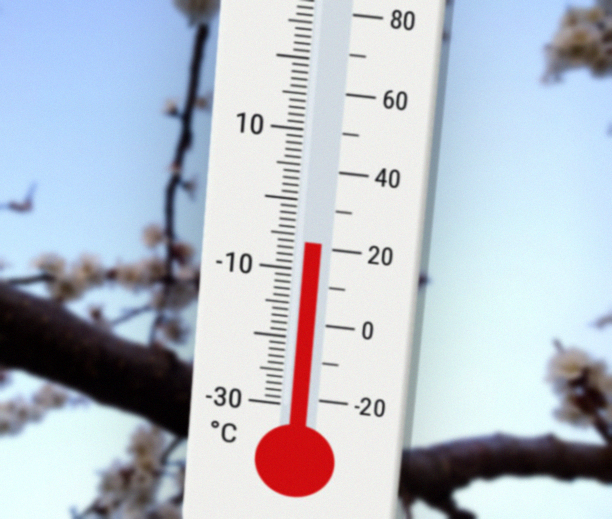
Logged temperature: -6 °C
